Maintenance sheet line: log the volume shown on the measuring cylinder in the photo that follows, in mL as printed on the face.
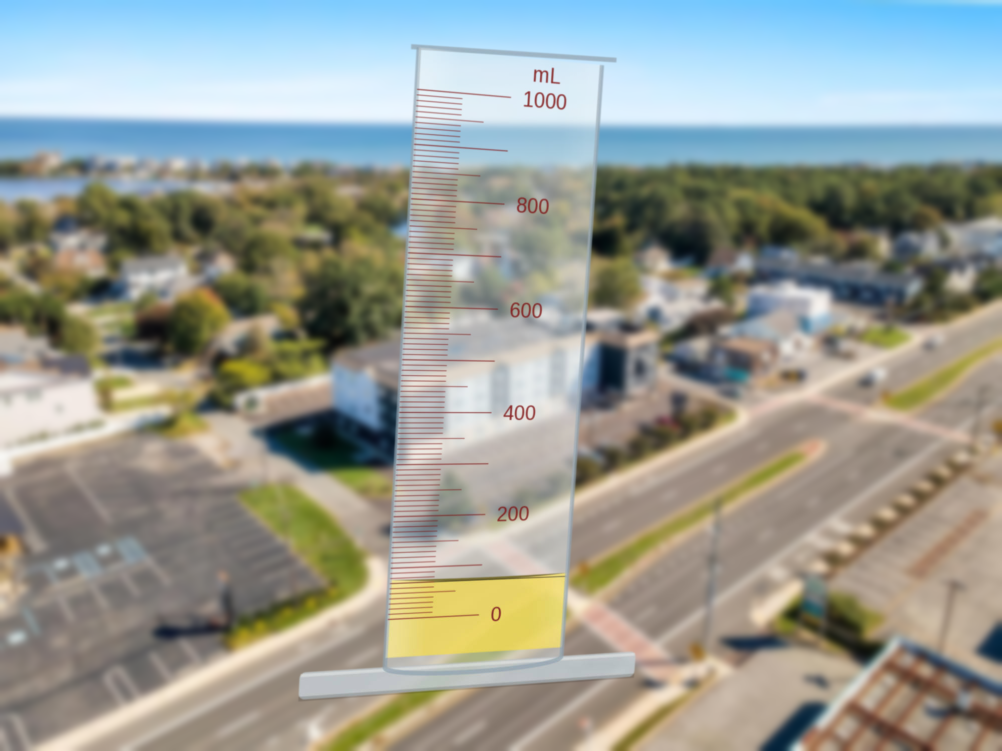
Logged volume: 70 mL
